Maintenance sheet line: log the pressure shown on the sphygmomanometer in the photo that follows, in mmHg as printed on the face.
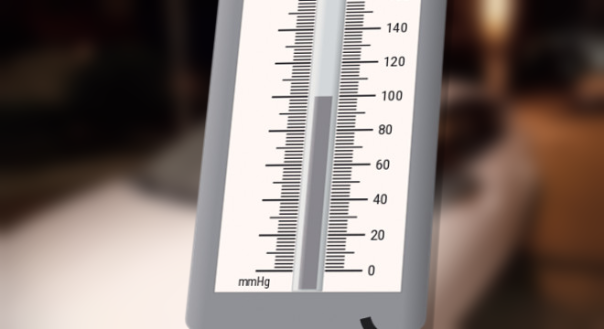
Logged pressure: 100 mmHg
